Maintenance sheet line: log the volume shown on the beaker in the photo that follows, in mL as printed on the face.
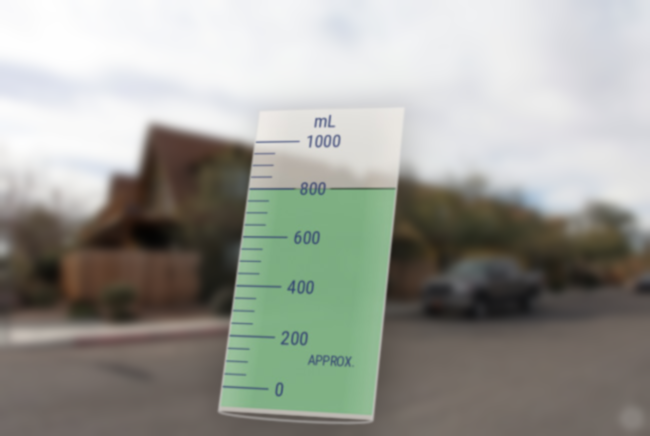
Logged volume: 800 mL
